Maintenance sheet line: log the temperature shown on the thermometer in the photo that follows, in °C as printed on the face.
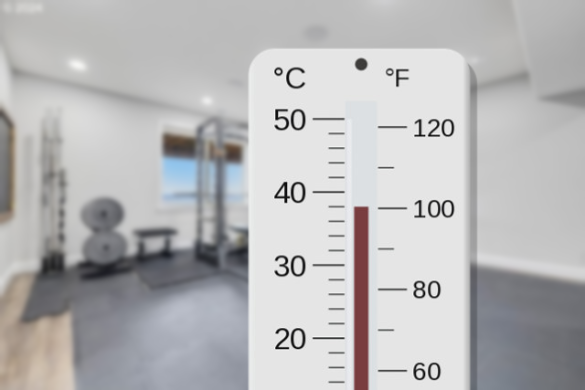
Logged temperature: 38 °C
